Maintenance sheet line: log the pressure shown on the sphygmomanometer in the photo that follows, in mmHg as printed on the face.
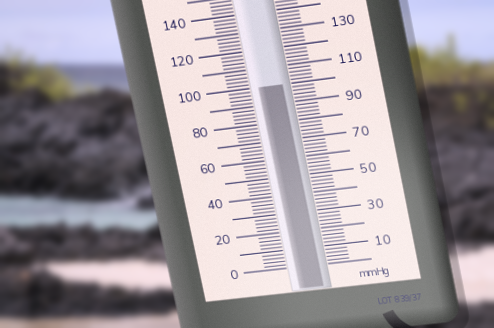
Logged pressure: 100 mmHg
